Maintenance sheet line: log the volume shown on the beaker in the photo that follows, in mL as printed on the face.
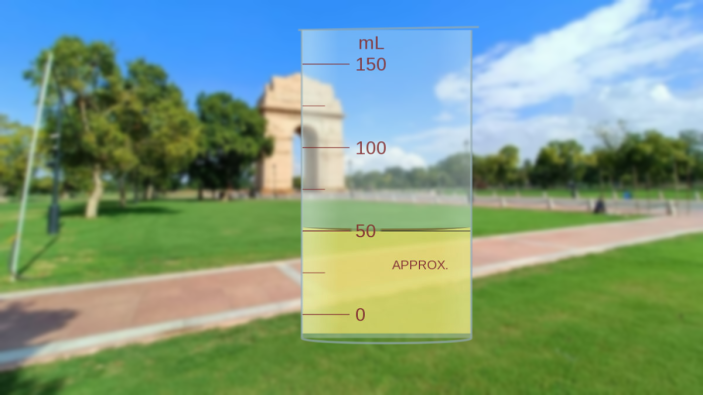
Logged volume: 50 mL
